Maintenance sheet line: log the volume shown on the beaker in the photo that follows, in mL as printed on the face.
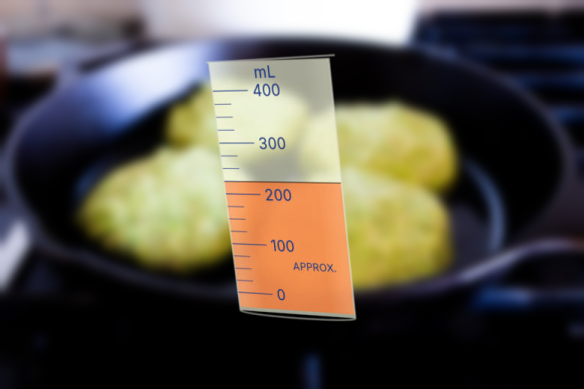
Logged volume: 225 mL
